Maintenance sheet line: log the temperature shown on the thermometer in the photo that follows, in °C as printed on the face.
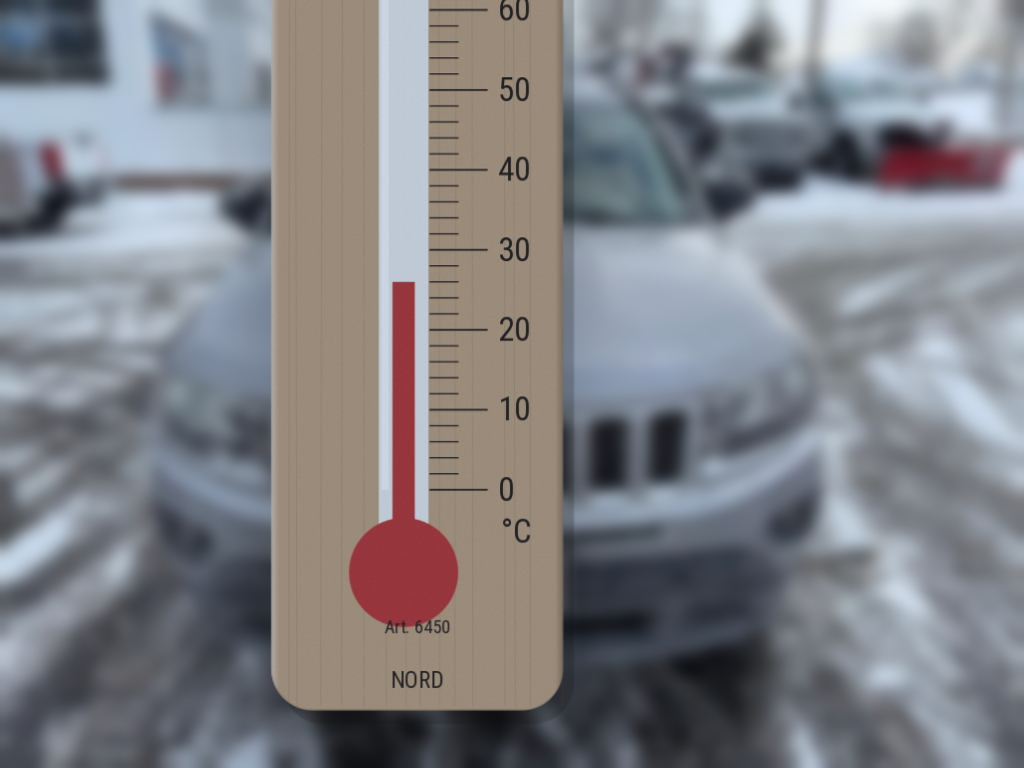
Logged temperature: 26 °C
